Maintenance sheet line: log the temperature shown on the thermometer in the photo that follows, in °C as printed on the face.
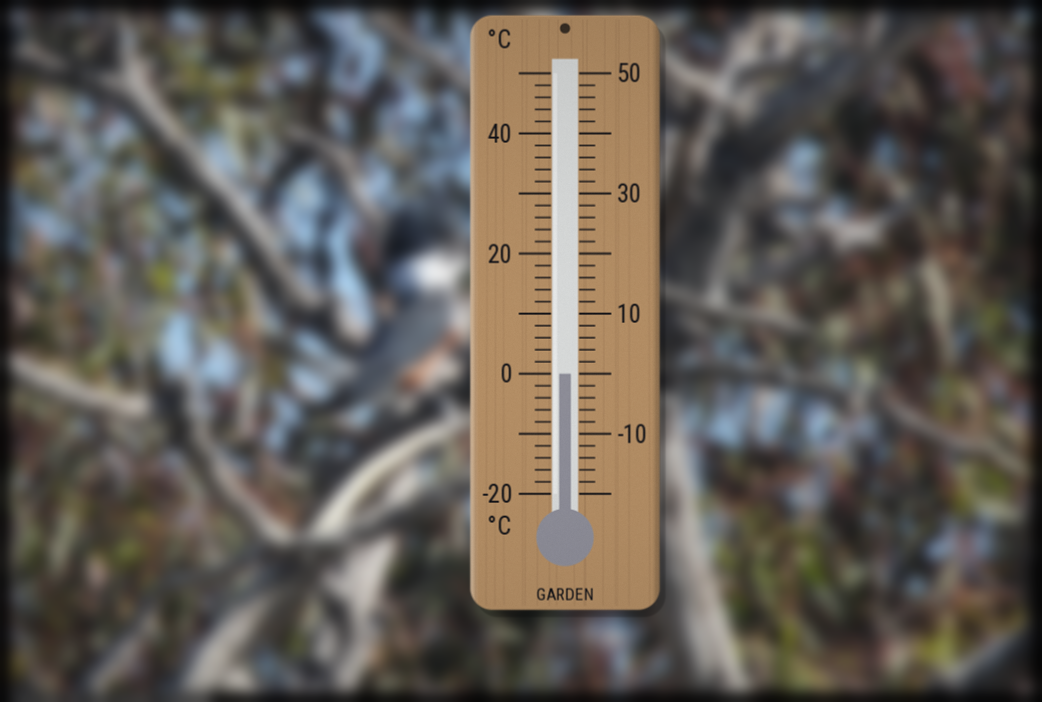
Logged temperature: 0 °C
